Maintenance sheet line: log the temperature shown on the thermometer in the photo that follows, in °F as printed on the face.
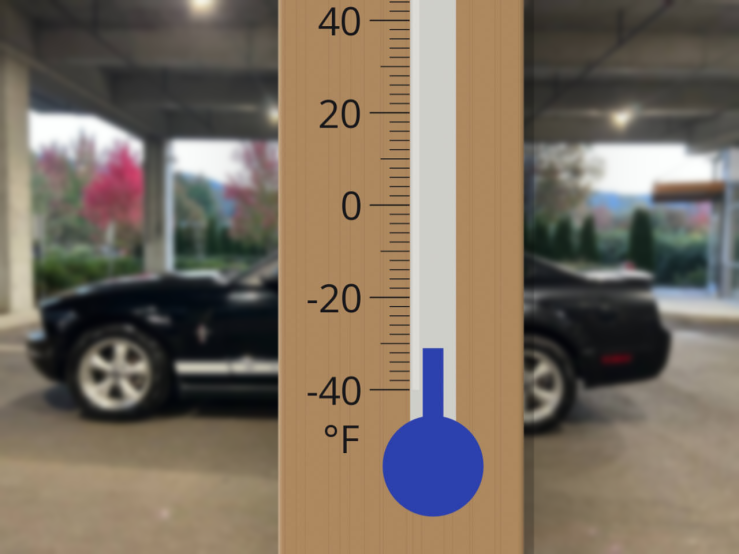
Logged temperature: -31 °F
